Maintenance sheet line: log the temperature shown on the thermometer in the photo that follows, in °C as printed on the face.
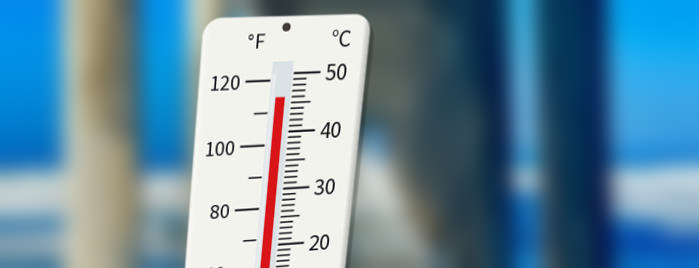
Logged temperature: 46 °C
